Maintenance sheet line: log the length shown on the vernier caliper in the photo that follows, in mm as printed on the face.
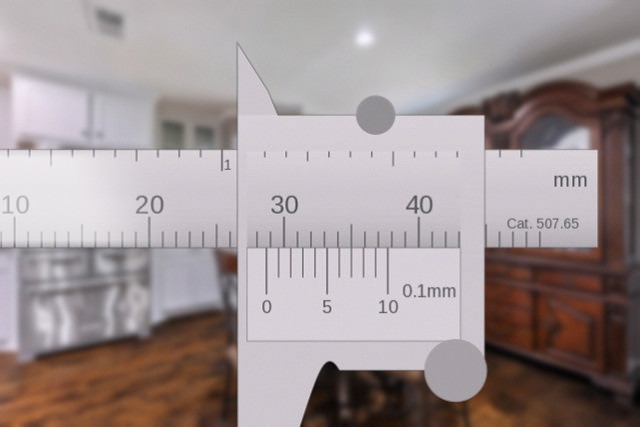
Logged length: 28.7 mm
